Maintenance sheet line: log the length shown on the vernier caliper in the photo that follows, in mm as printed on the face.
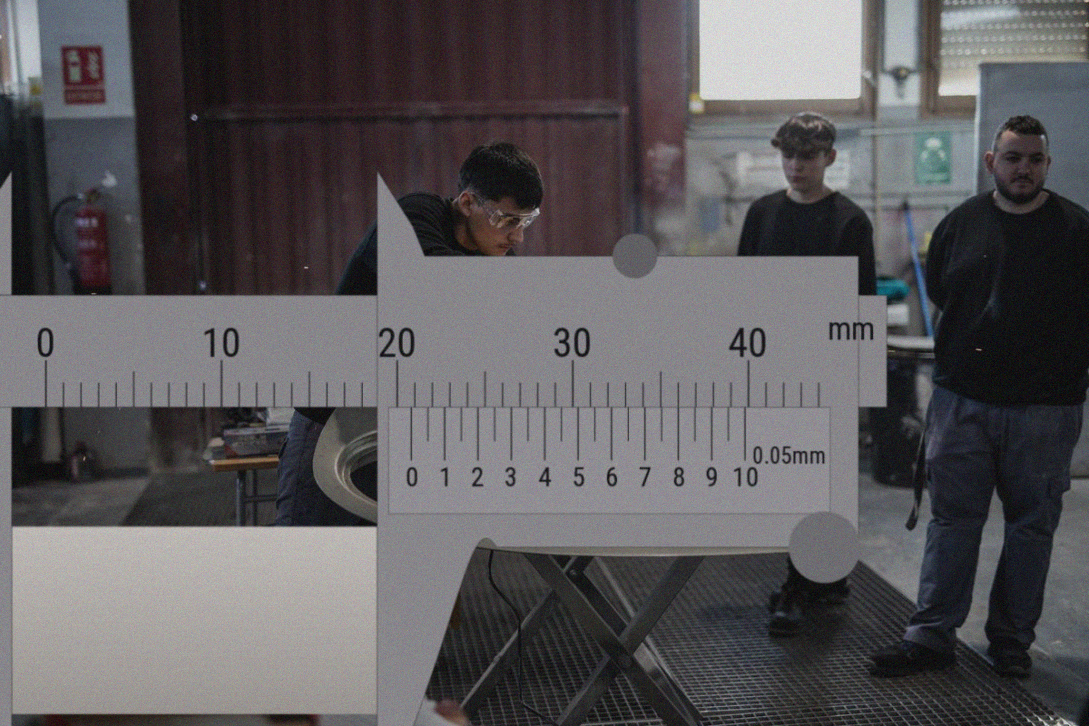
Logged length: 20.8 mm
